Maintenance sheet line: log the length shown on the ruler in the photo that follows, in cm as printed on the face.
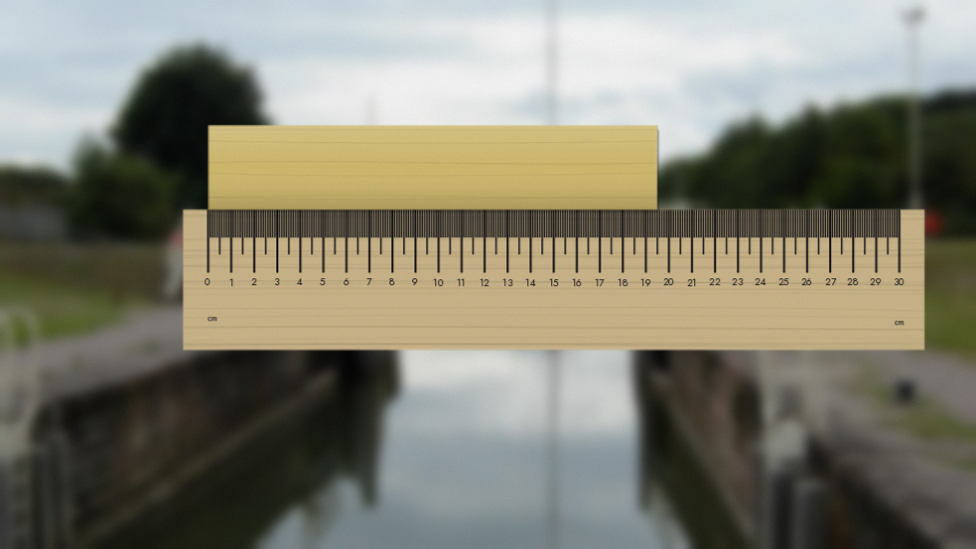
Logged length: 19.5 cm
